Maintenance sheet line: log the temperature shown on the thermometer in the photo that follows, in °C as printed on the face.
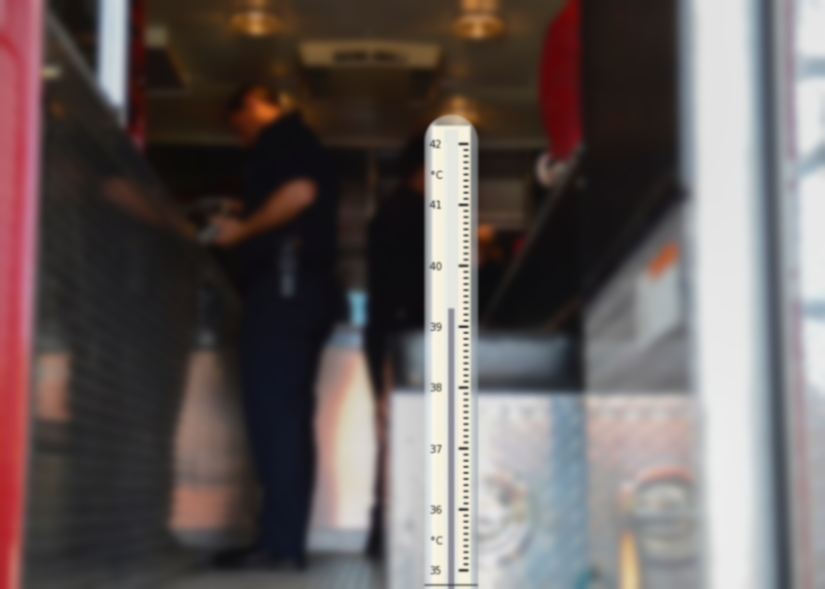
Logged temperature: 39.3 °C
